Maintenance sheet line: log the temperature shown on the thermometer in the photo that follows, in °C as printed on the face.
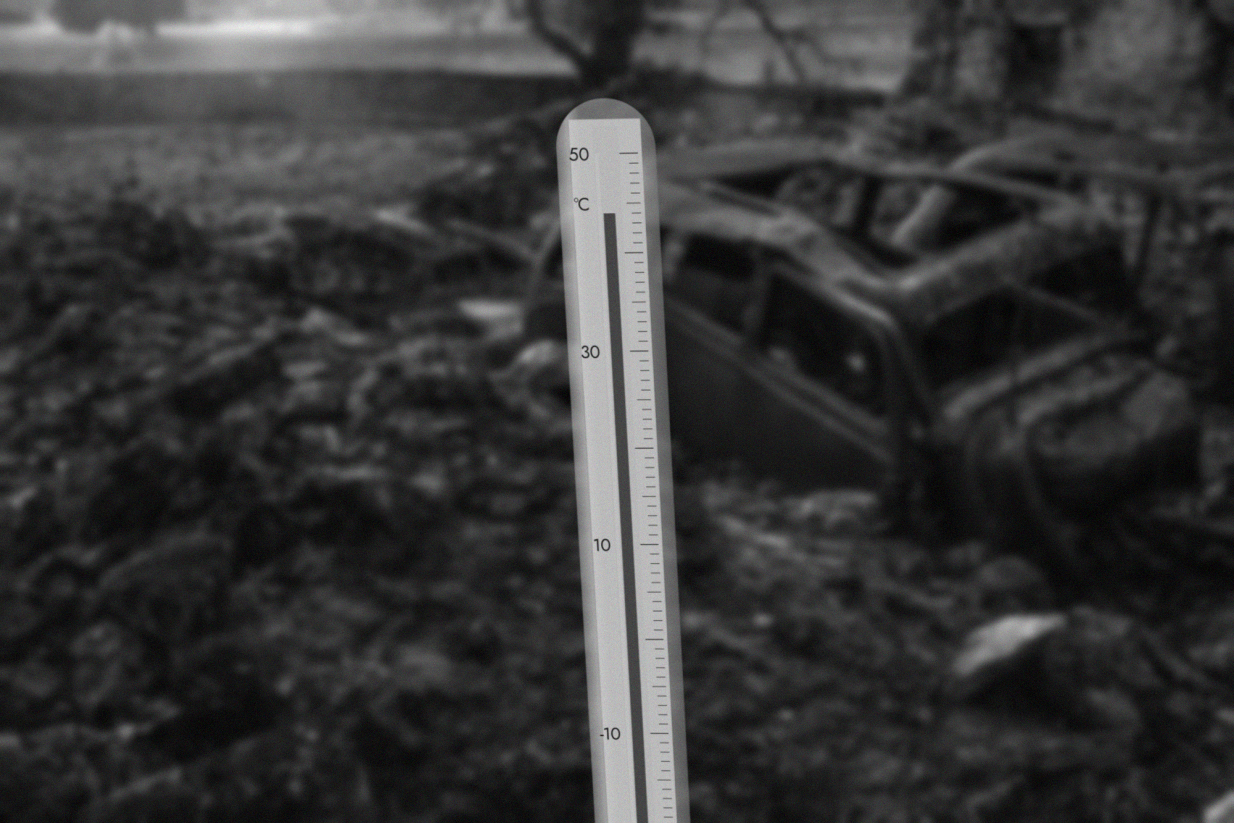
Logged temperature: 44 °C
